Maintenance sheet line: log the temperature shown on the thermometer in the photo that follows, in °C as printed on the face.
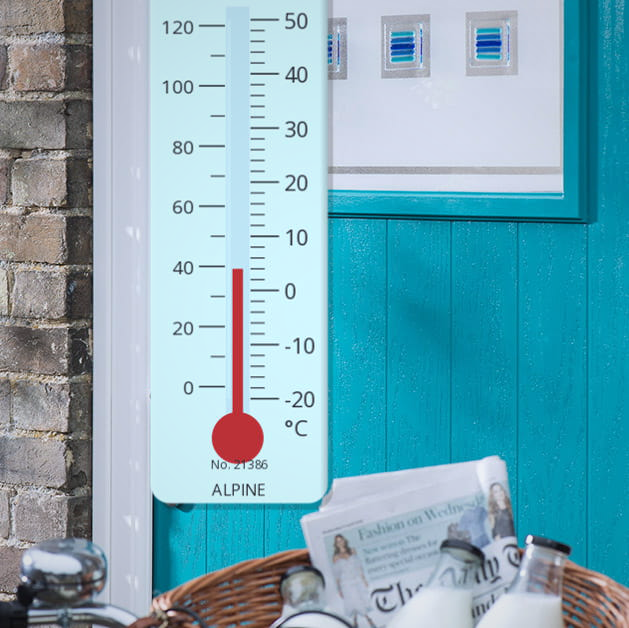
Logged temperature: 4 °C
